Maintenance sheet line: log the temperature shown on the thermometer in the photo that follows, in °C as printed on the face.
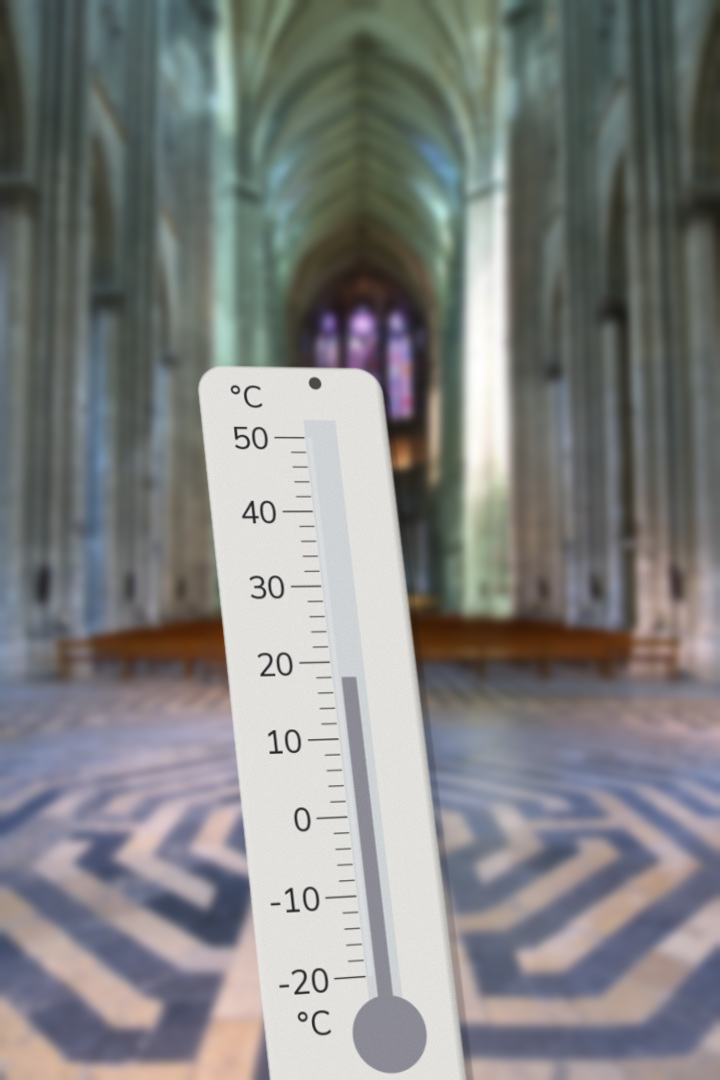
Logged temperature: 18 °C
